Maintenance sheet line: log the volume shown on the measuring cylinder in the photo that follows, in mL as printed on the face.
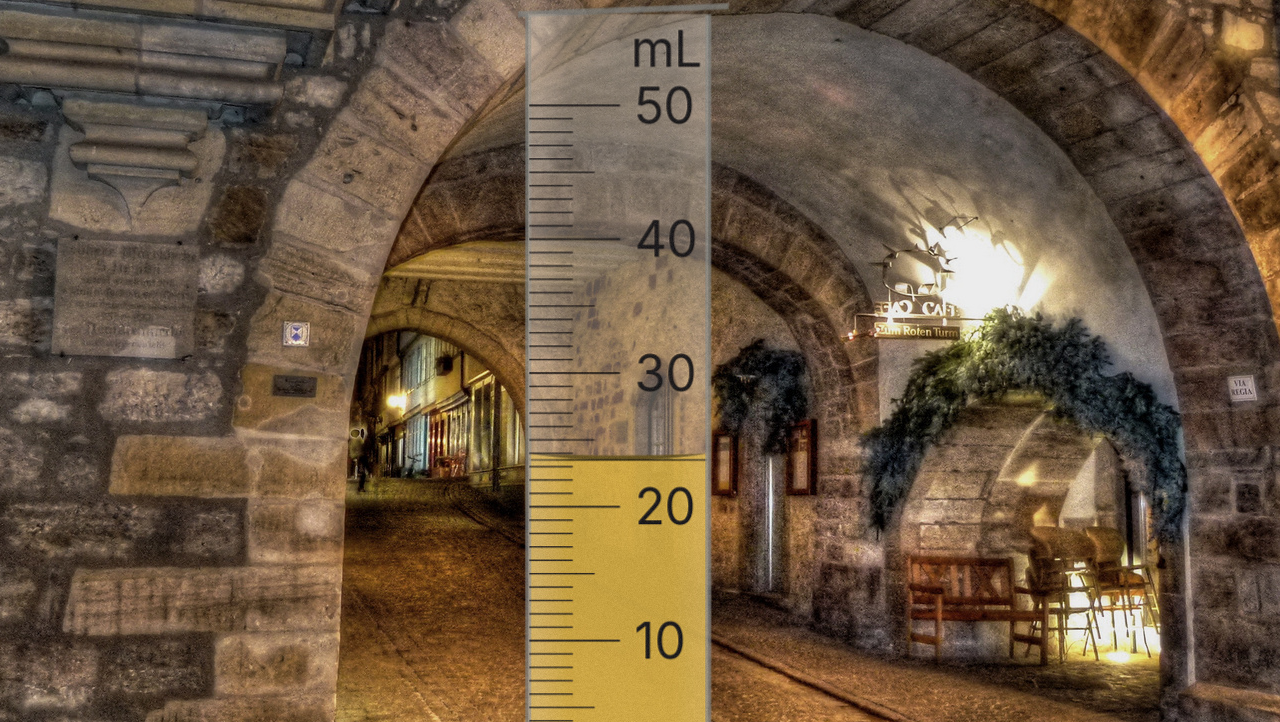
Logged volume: 23.5 mL
